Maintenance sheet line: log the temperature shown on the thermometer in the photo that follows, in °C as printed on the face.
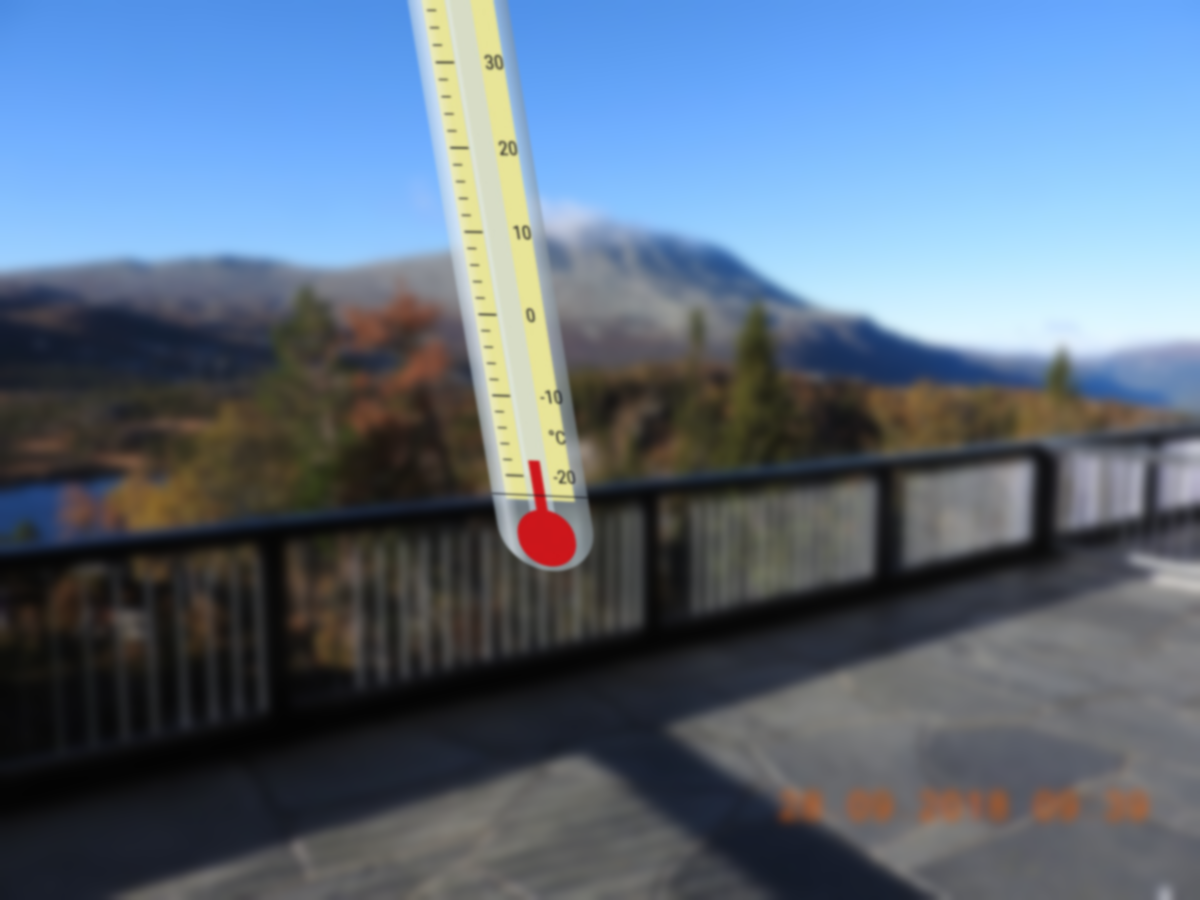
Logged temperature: -18 °C
